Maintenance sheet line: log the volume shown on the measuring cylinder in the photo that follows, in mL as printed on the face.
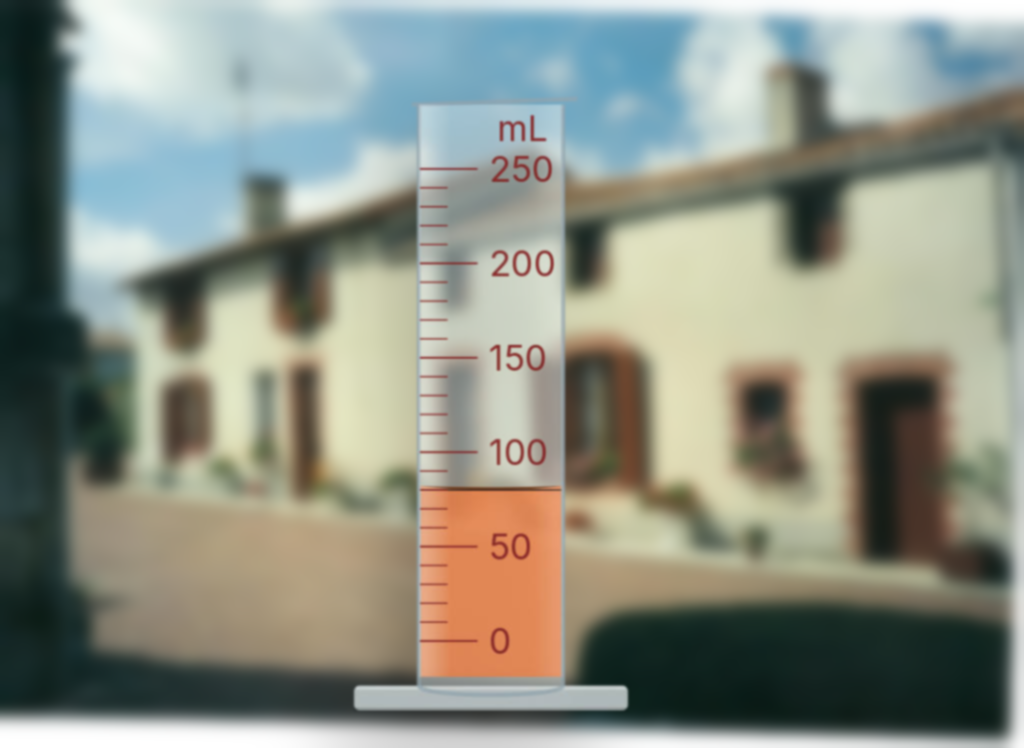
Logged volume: 80 mL
